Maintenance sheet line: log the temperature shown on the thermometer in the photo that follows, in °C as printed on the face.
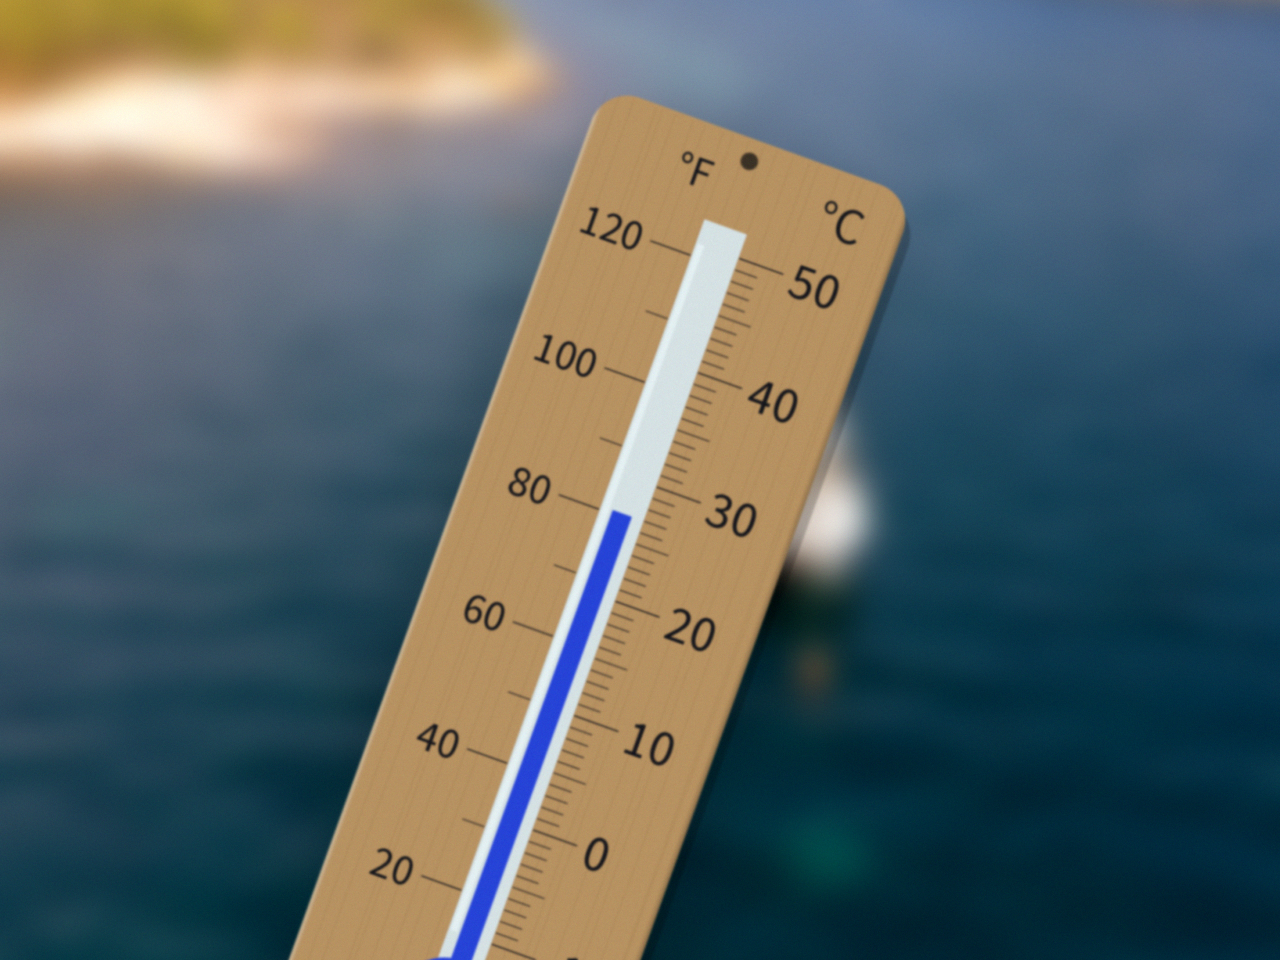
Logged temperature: 27 °C
